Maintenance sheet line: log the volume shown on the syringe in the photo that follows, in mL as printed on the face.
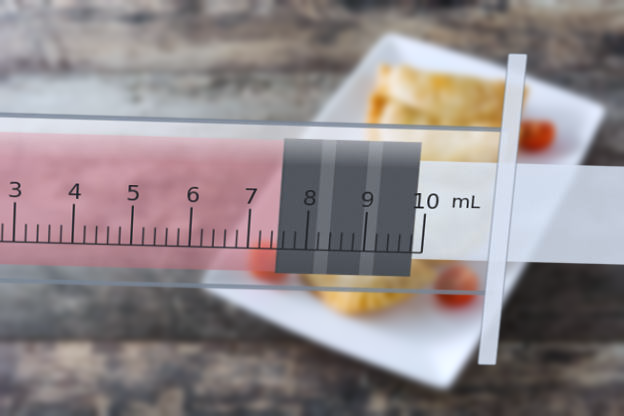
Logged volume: 7.5 mL
